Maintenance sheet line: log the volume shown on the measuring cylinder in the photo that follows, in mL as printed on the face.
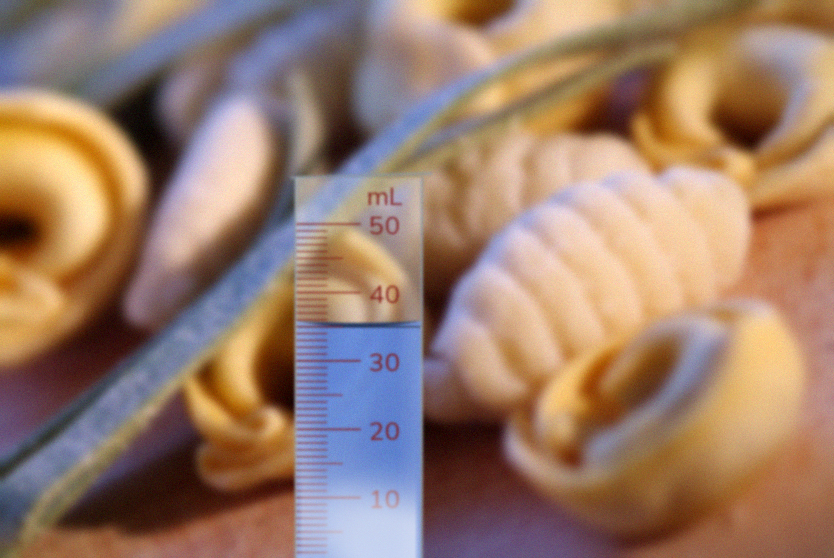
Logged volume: 35 mL
